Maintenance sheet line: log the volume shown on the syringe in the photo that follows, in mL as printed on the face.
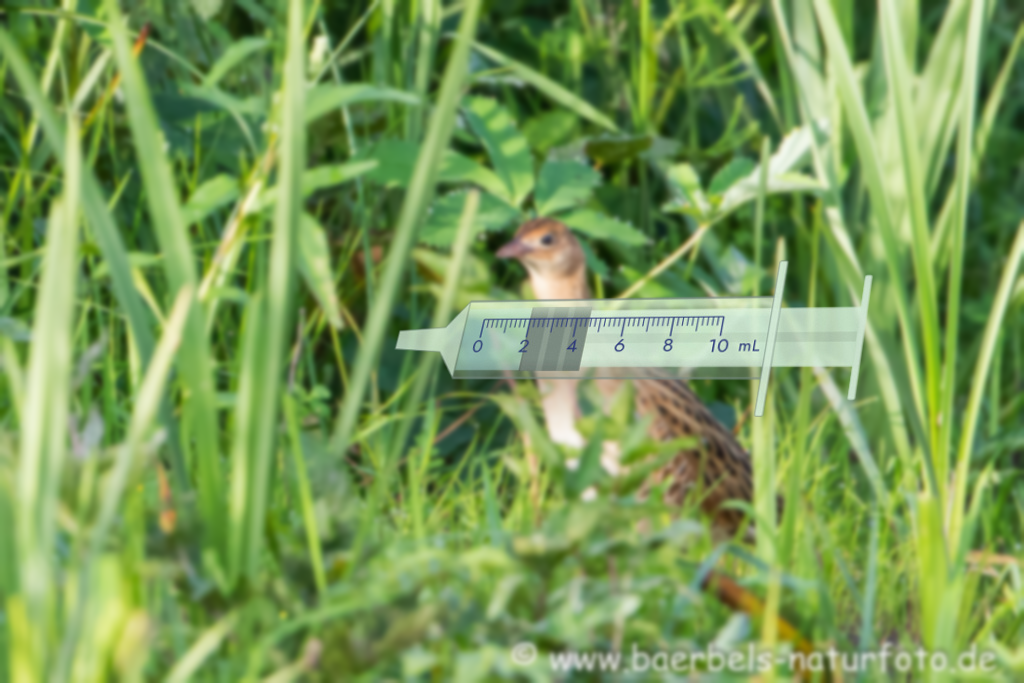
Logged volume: 2 mL
